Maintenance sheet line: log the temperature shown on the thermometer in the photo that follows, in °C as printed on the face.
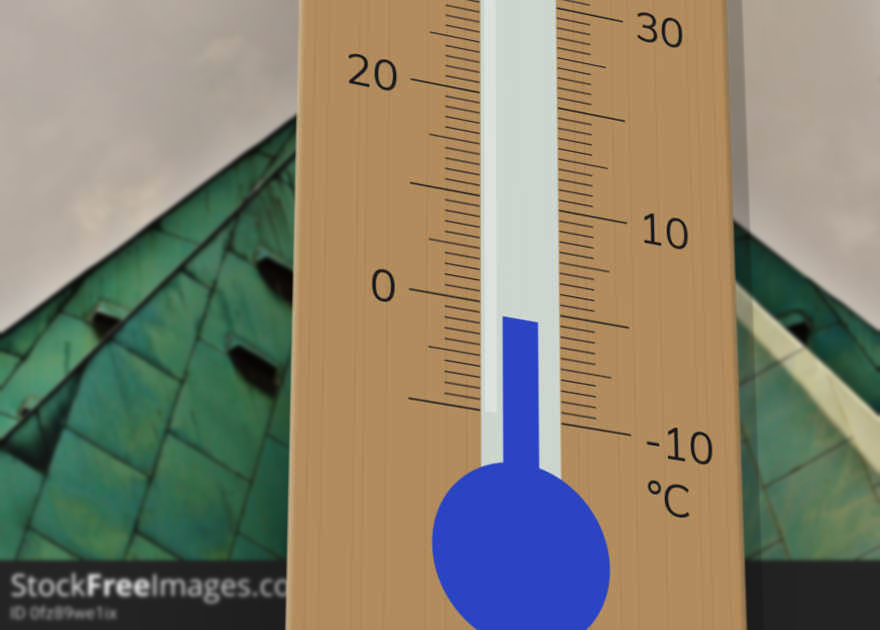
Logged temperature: -1 °C
